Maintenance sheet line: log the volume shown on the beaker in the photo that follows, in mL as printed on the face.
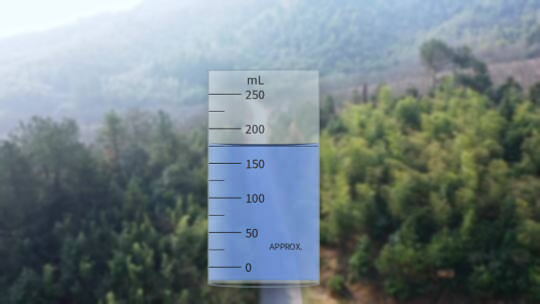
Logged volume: 175 mL
